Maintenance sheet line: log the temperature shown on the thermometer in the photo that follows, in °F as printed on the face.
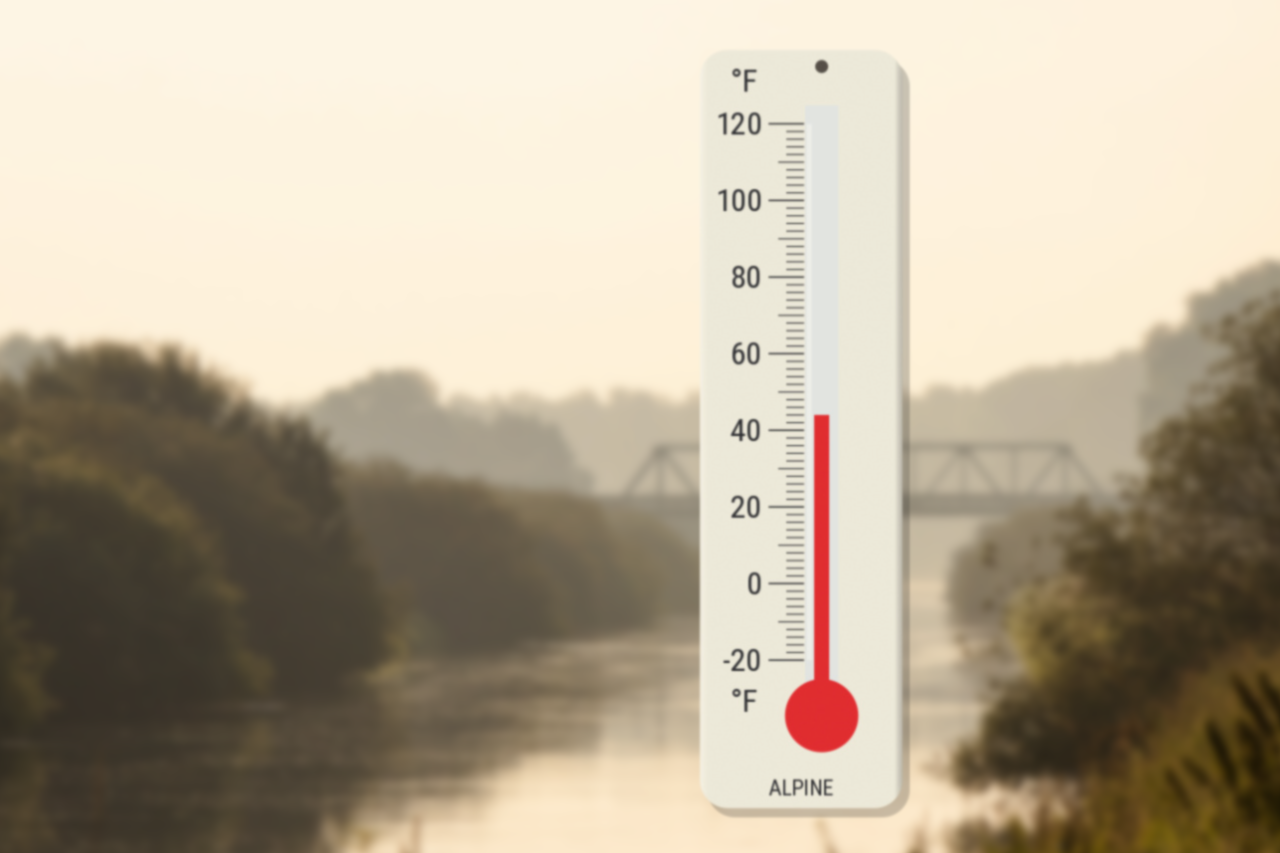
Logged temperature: 44 °F
